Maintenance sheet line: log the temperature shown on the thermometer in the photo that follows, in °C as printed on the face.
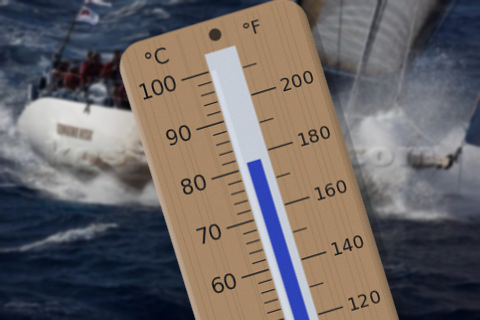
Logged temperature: 81 °C
